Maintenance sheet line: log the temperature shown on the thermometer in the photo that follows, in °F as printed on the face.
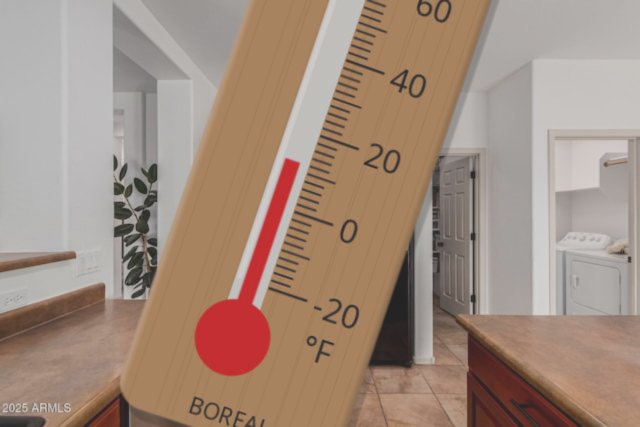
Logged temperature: 12 °F
